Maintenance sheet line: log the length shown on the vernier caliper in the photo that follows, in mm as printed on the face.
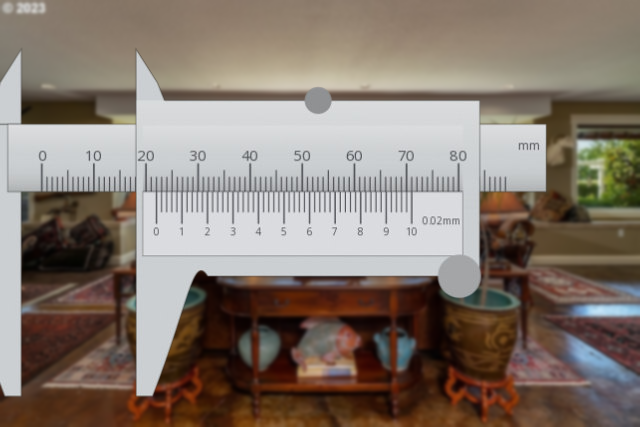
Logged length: 22.0 mm
